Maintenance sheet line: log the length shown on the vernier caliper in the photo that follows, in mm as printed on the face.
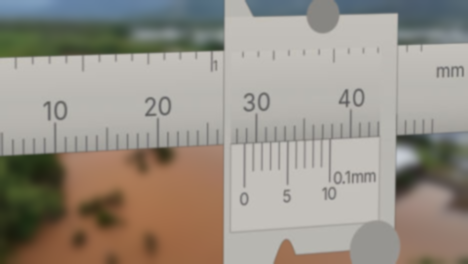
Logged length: 28.8 mm
